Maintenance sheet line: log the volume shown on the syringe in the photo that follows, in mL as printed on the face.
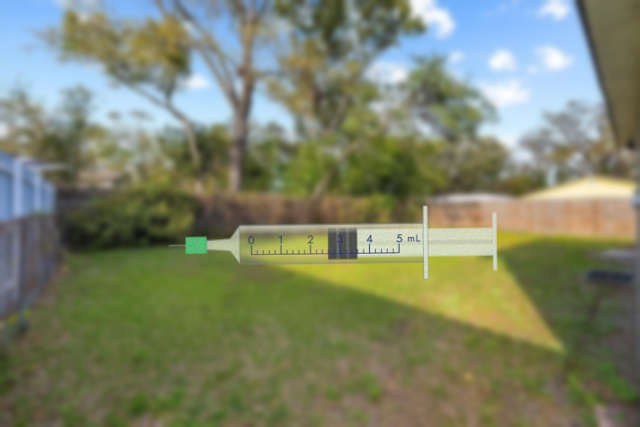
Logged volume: 2.6 mL
